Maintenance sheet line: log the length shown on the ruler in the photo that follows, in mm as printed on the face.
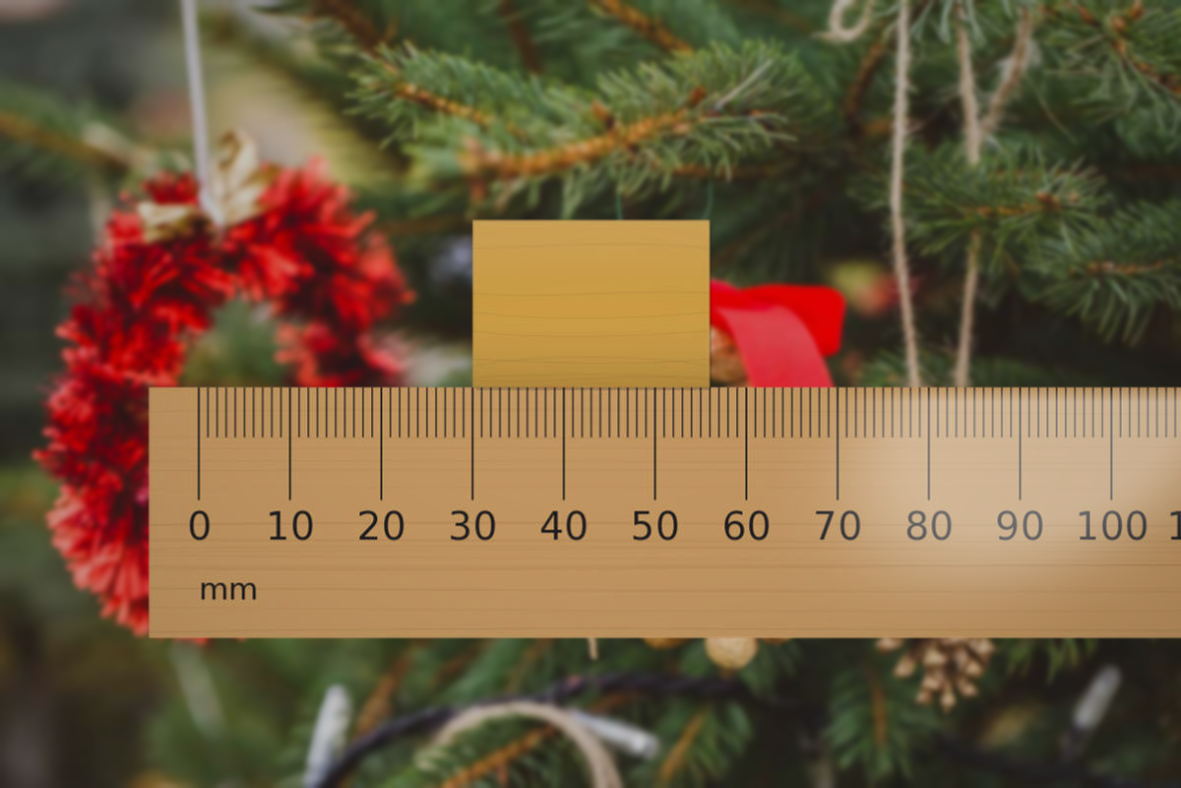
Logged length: 26 mm
